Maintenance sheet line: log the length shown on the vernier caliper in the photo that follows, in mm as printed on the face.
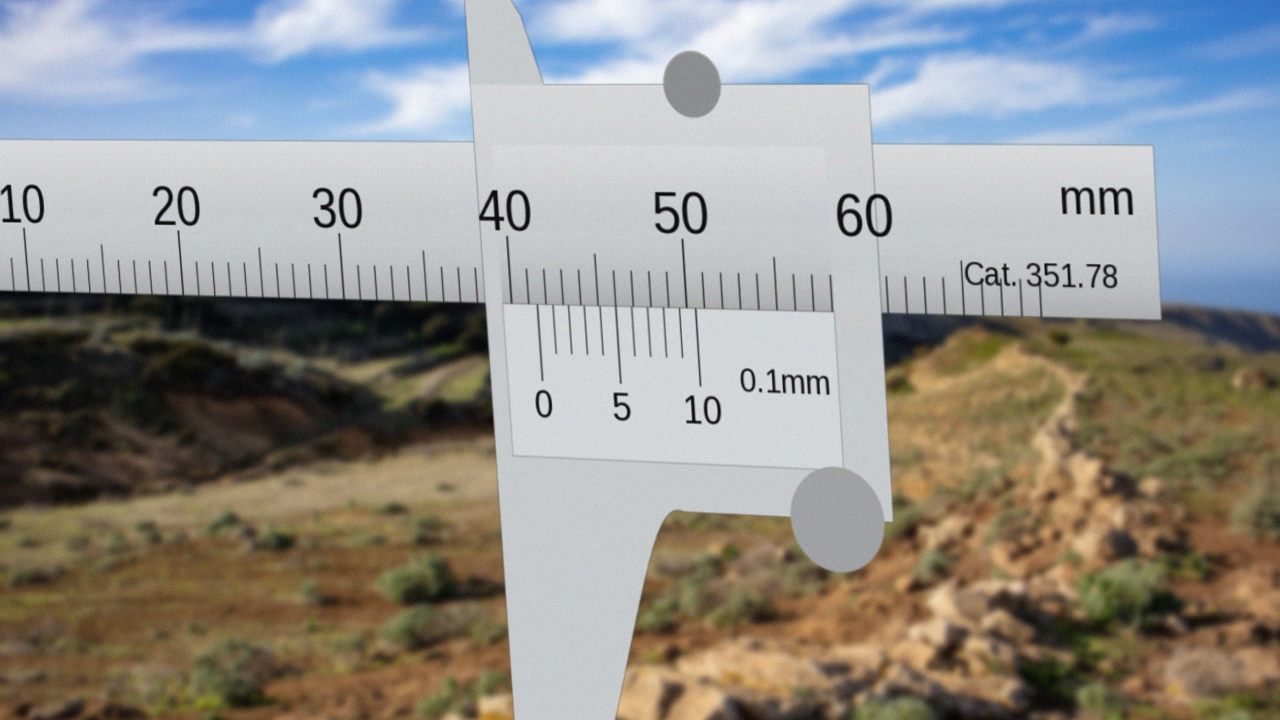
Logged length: 41.5 mm
